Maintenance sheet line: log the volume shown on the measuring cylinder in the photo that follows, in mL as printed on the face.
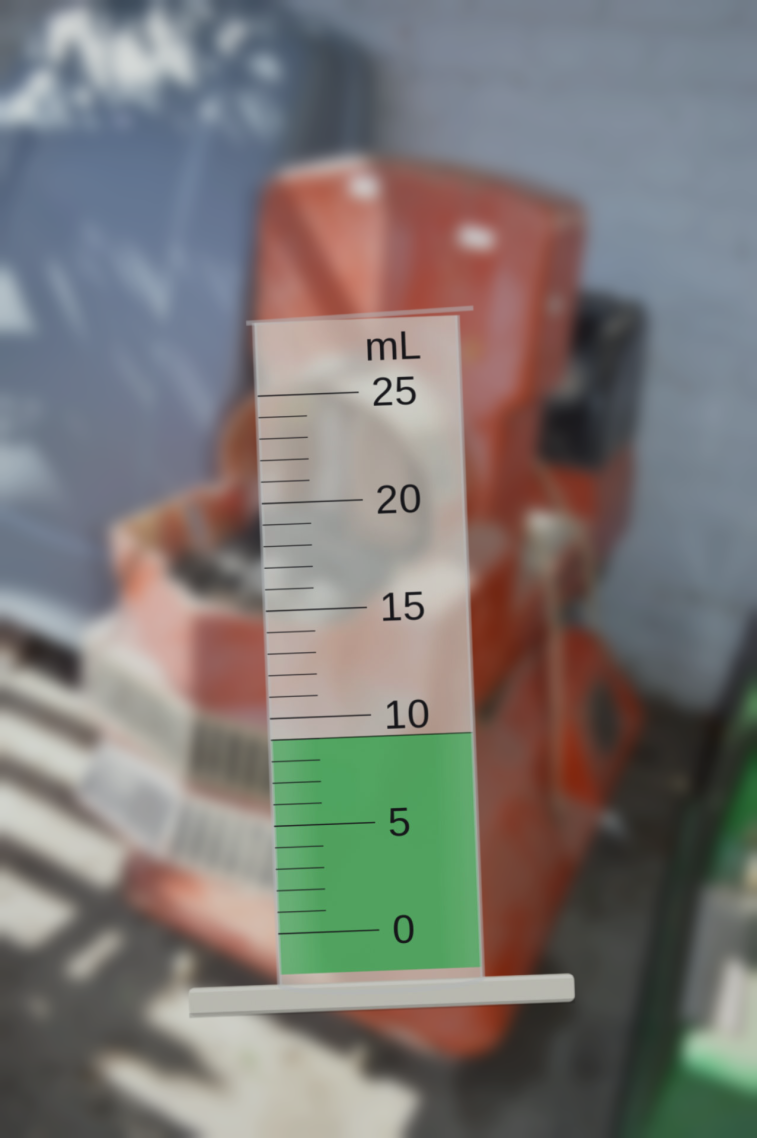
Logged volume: 9 mL
